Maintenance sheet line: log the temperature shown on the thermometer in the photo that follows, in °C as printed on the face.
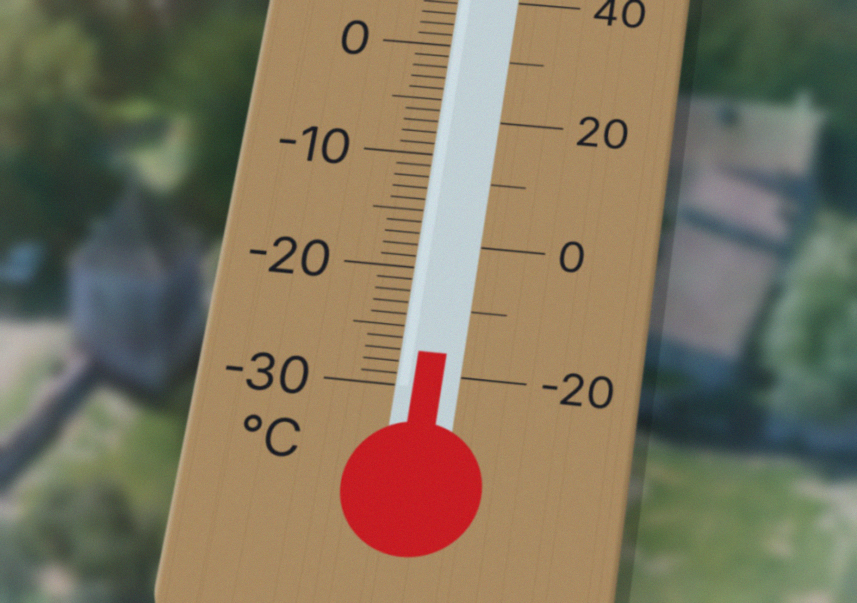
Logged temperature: -27 °C
